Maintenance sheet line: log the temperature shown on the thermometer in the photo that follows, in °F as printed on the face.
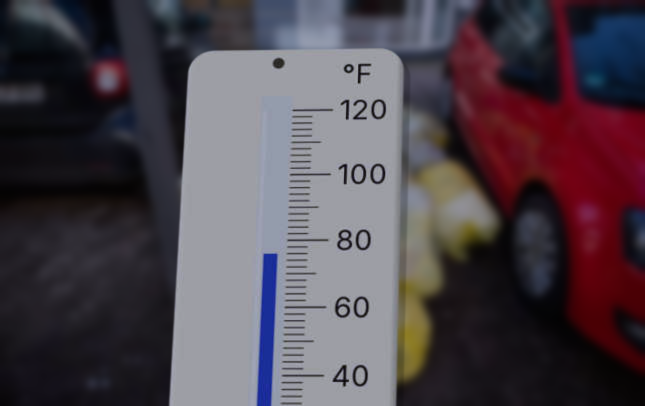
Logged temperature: 76 °F
